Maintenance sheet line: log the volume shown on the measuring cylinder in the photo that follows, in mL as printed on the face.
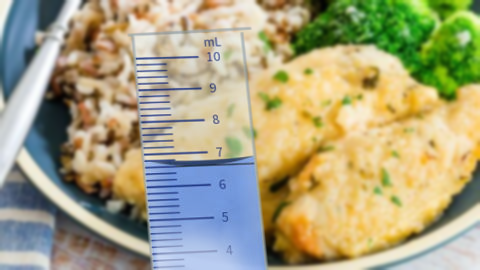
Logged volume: 6.6 mL
